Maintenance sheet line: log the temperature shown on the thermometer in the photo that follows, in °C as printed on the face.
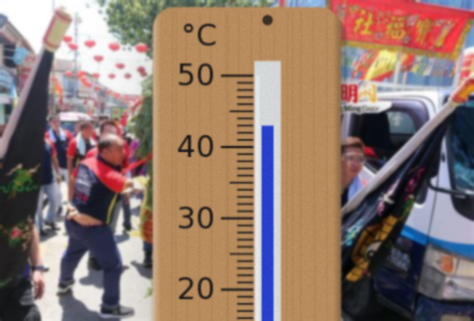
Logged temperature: 43 °C
